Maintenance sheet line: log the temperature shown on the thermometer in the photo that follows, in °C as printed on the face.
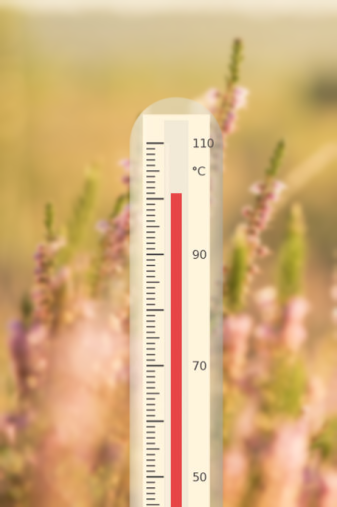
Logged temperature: 101 °C
